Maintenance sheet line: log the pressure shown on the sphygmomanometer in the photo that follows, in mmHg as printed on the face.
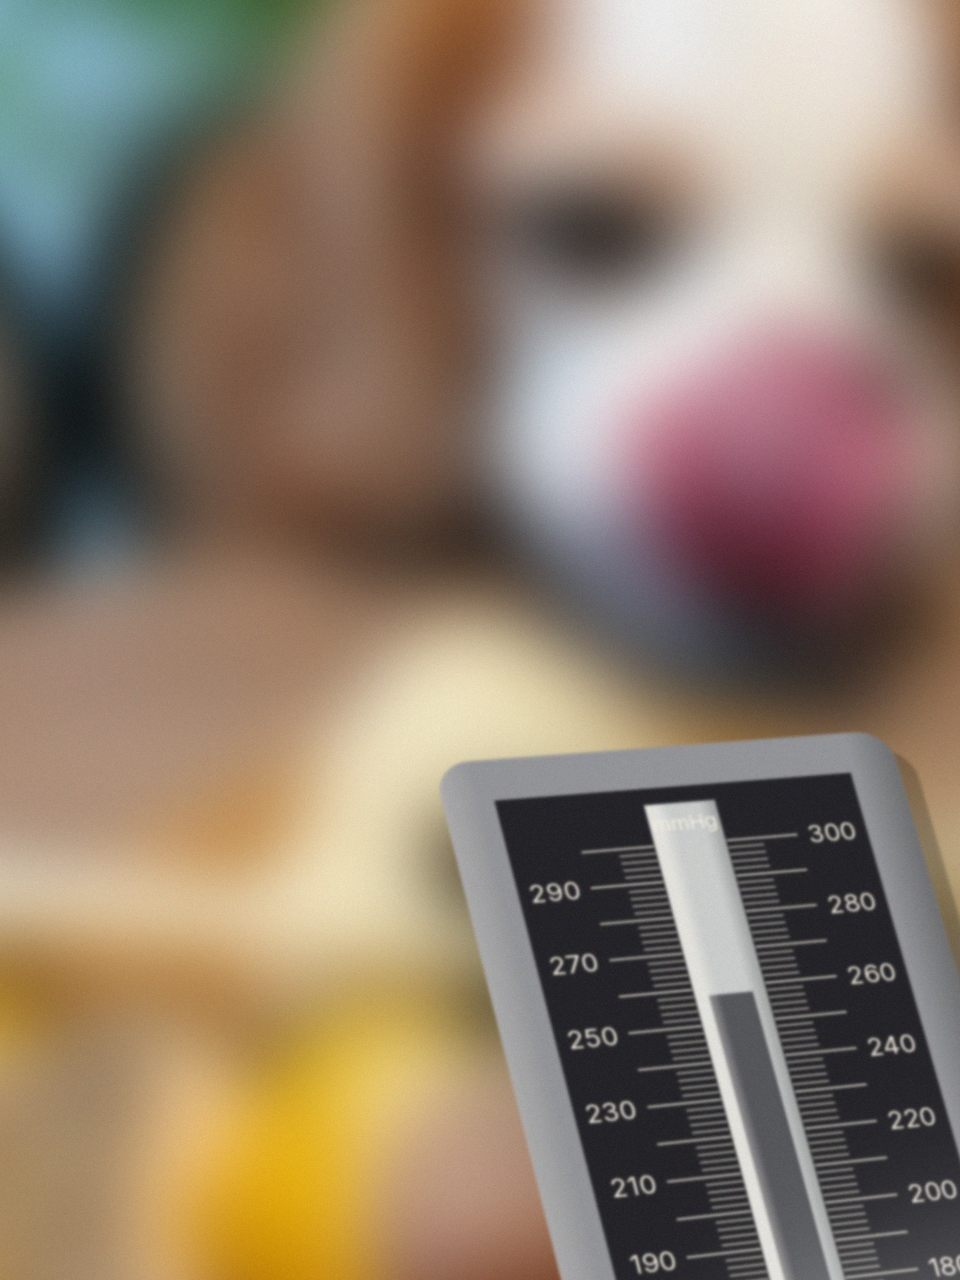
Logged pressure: 258 mmHg
